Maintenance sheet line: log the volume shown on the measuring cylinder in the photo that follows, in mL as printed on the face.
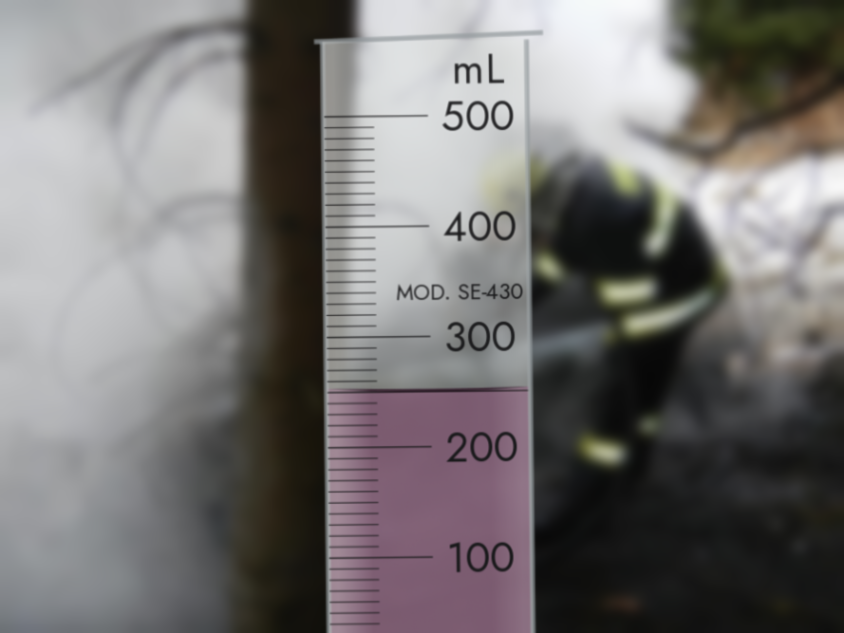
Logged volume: 250 mL
